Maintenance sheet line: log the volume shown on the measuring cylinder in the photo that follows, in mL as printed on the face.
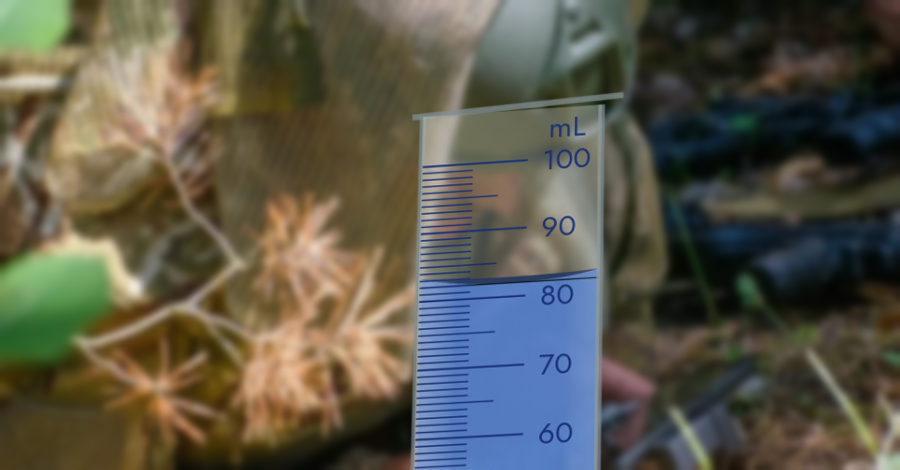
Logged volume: 82 mL
